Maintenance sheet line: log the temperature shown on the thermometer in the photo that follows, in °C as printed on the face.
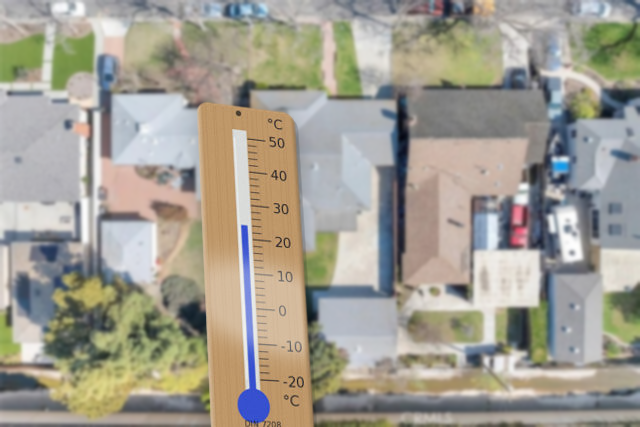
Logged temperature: 24 °C
